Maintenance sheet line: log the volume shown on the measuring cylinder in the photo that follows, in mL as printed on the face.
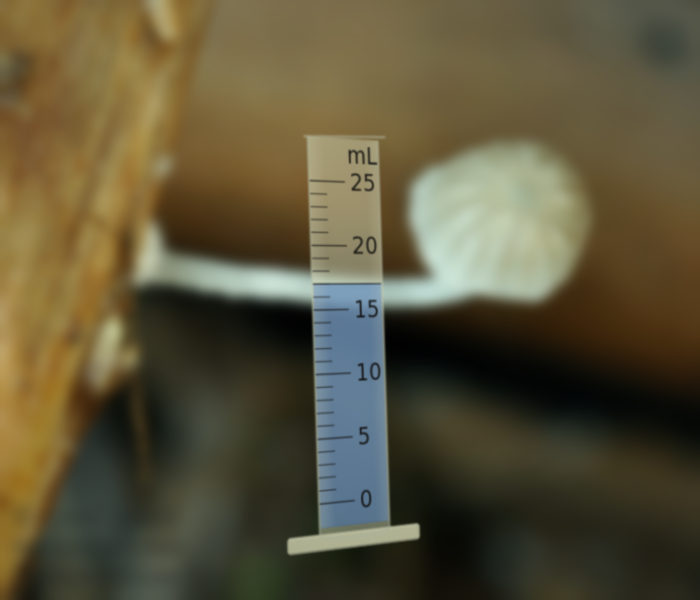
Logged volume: 17 mL
